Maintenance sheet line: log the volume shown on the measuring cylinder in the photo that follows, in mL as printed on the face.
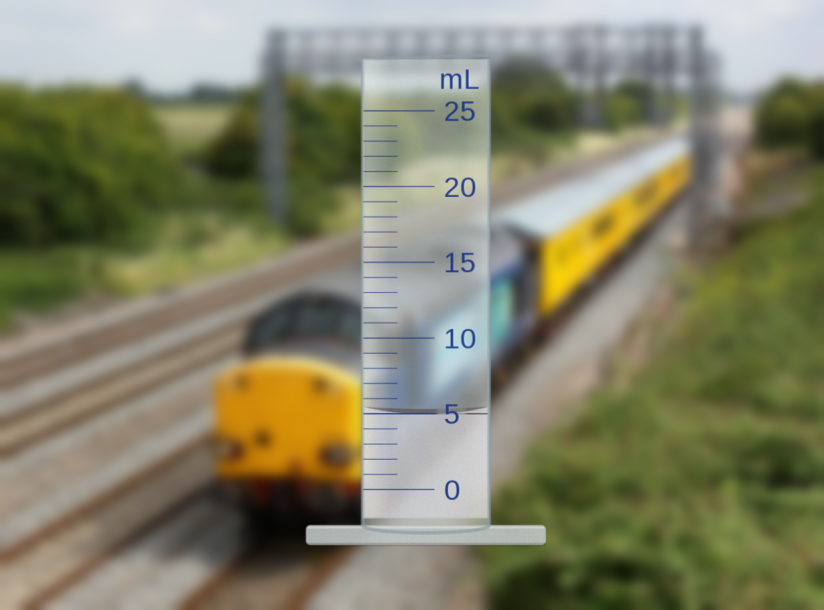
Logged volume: 5 mL
